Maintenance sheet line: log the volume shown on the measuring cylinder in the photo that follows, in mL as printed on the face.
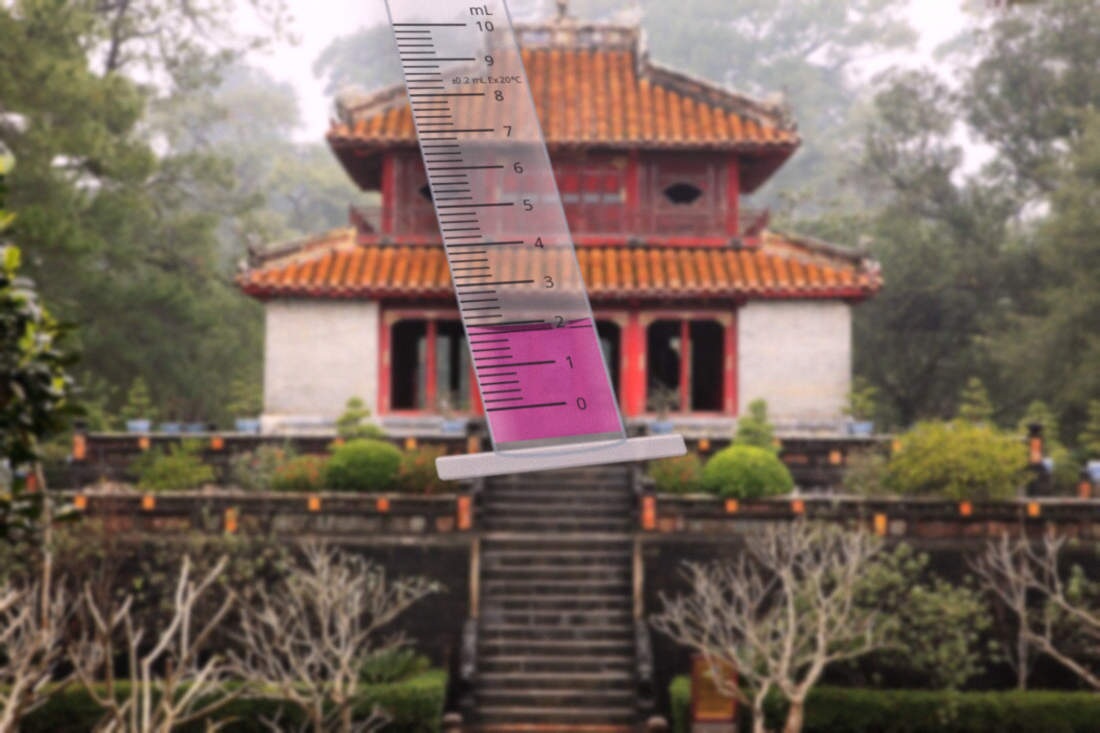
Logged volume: 1.8 mL
